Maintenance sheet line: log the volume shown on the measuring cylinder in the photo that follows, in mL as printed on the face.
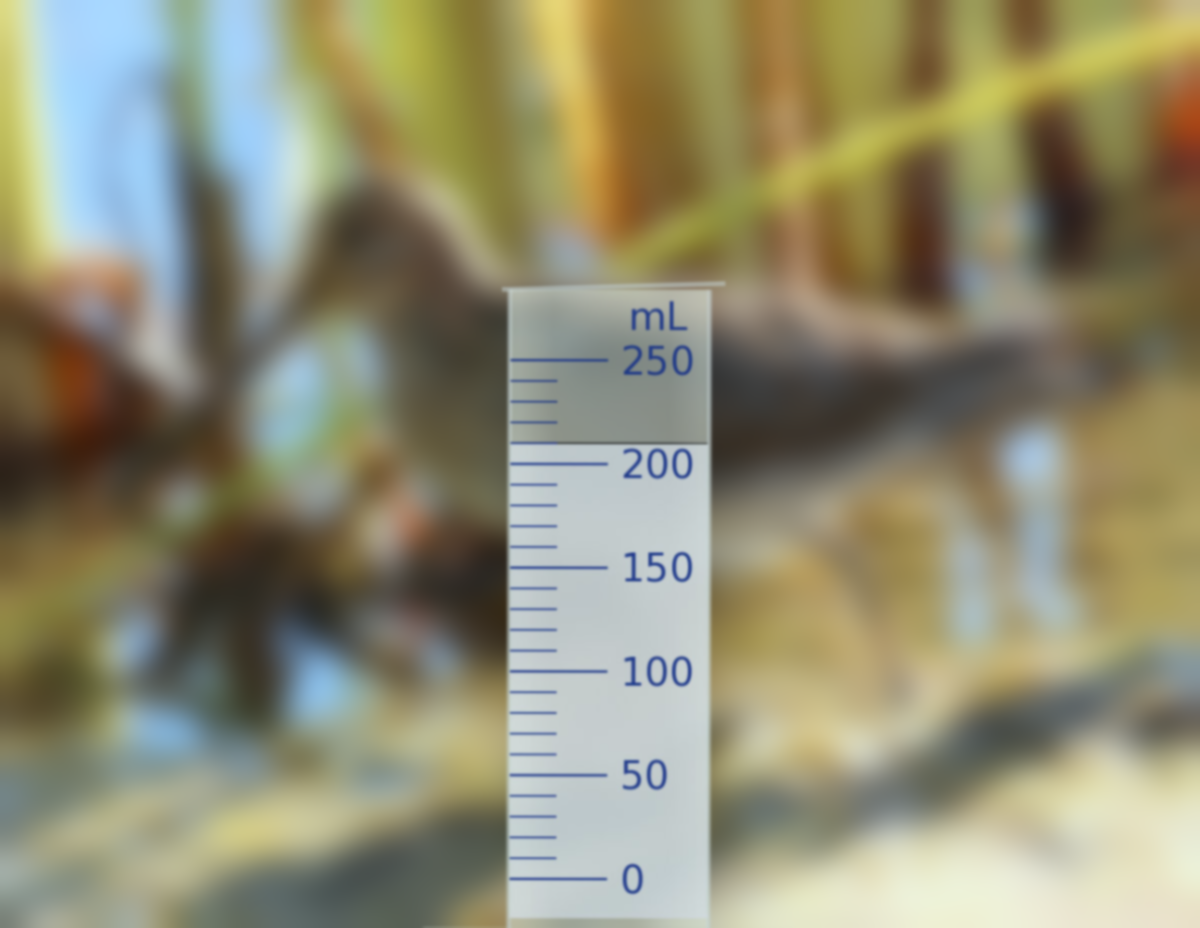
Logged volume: 210 mL
